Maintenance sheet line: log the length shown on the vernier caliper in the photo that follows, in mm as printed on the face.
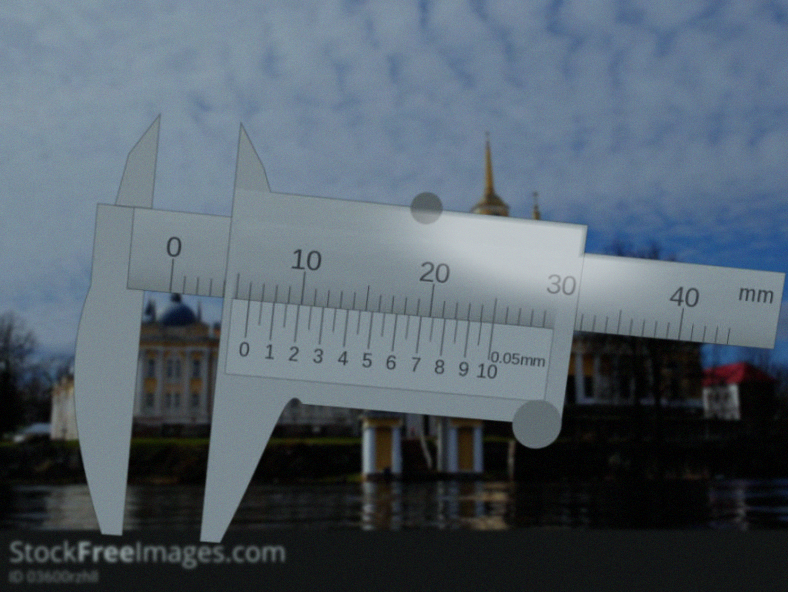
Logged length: 6.0 mm
